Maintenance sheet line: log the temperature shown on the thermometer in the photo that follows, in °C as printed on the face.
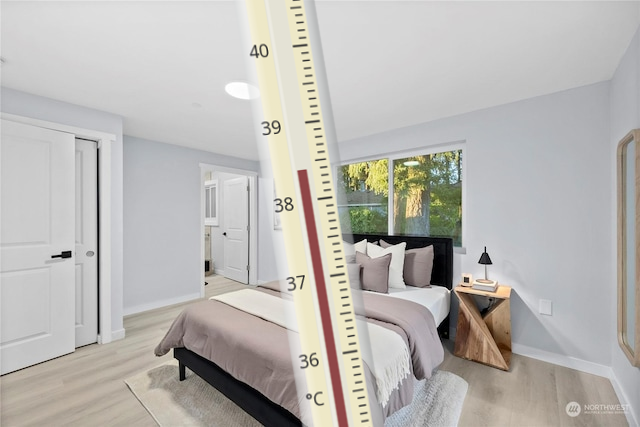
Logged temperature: 38.4 °C
